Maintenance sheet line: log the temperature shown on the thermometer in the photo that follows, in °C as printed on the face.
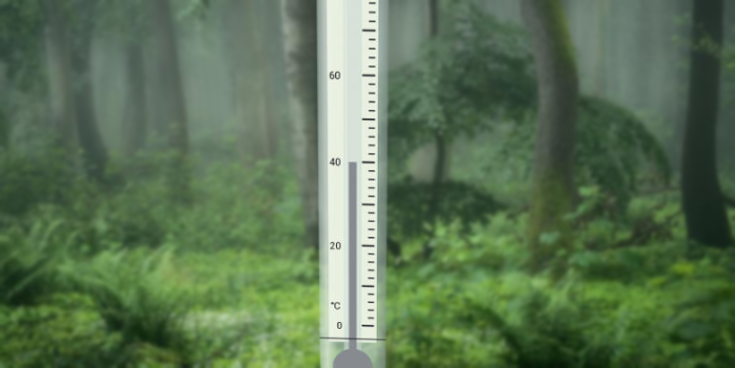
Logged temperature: 40 °C
